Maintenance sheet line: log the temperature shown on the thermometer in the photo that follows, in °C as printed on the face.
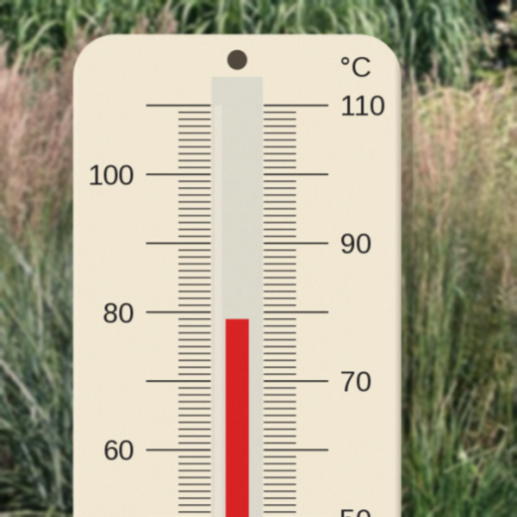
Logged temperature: 79 °C
